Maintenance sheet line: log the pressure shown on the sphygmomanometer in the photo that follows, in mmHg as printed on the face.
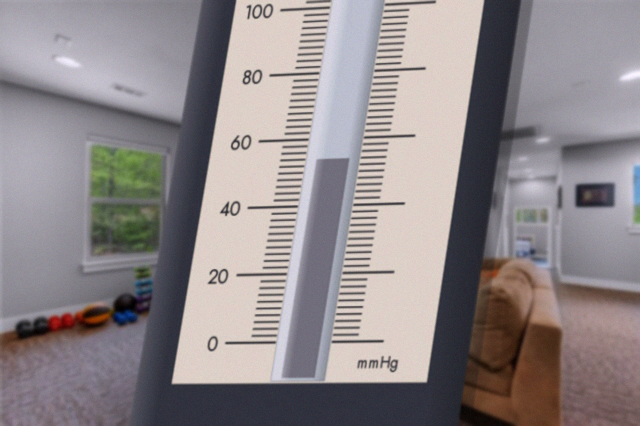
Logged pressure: 54 mmHg
